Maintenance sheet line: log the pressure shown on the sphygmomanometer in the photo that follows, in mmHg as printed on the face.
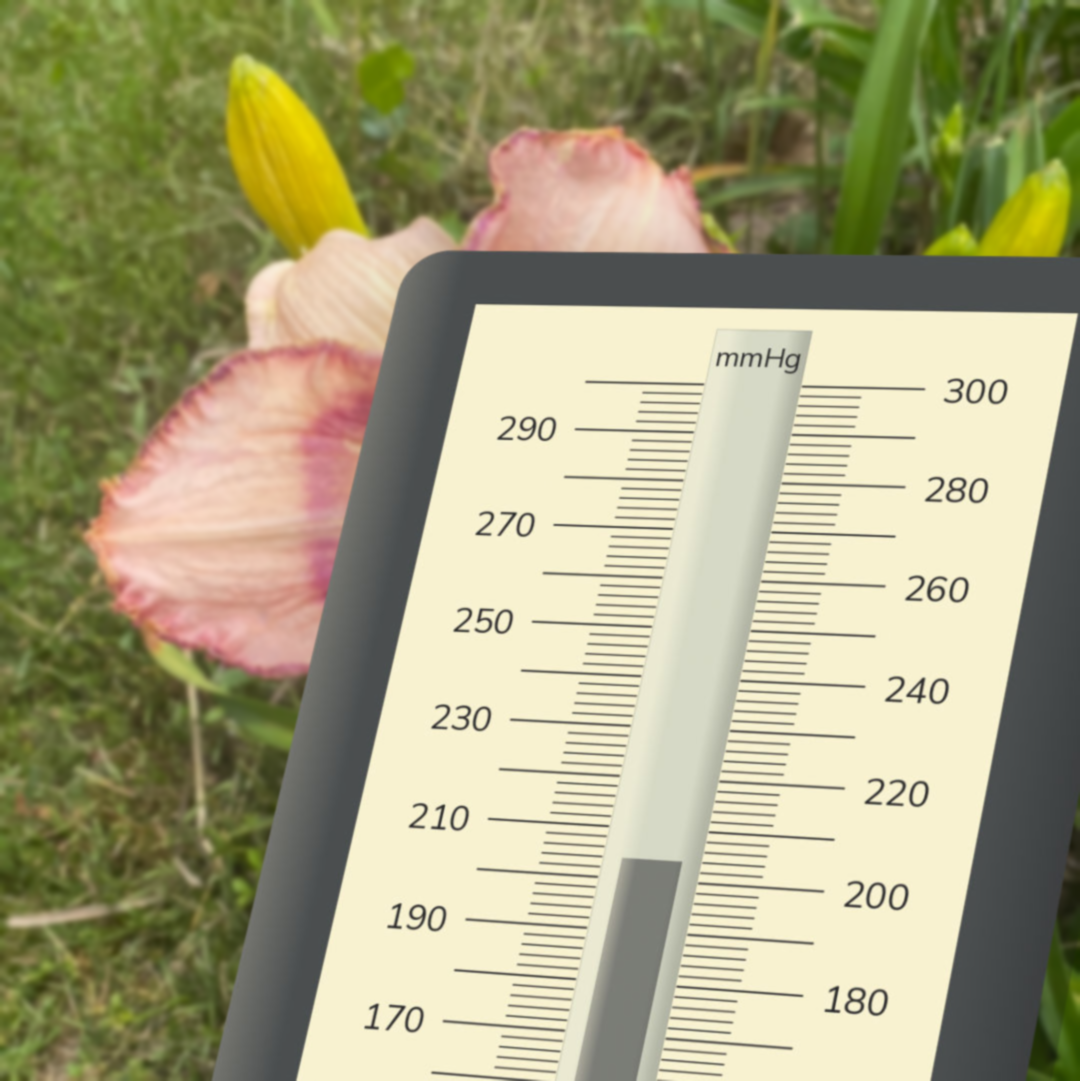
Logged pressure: 204 mmHg
